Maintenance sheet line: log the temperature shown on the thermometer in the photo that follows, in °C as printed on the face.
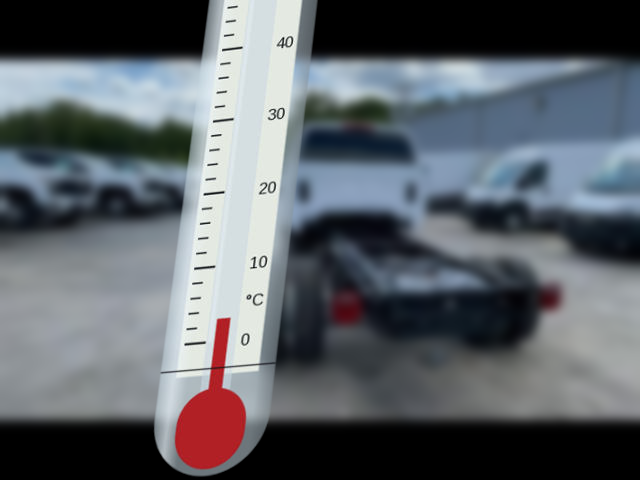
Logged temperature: 3 °C
